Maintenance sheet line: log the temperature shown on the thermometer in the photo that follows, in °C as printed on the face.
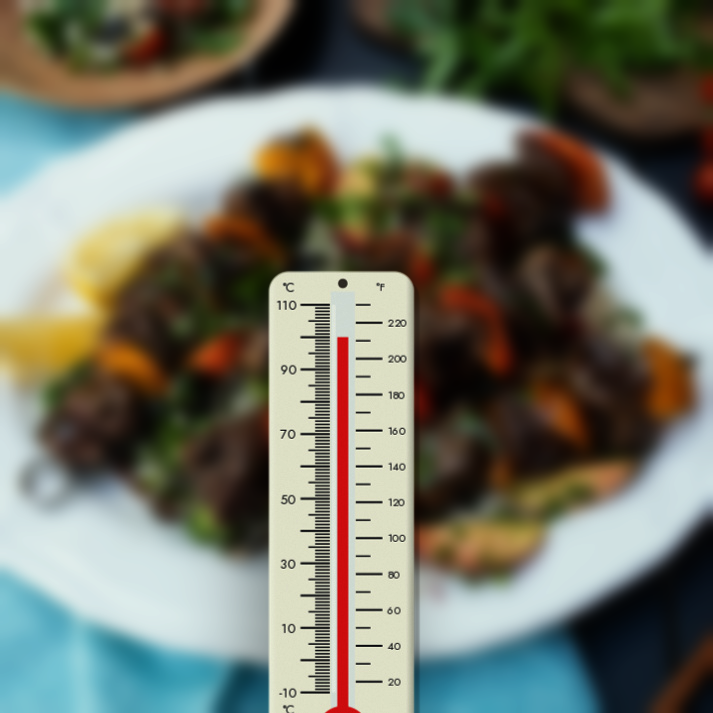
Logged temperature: 100 °C
